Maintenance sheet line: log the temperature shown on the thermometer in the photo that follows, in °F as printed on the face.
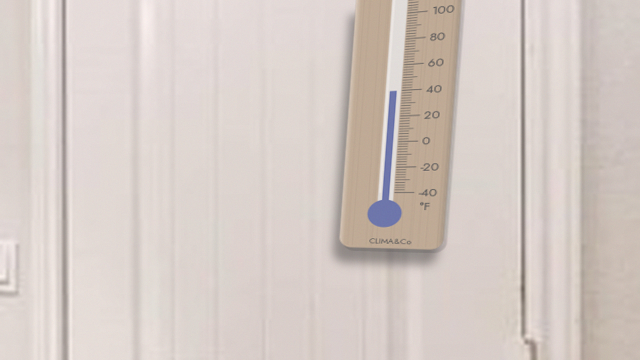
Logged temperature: 40 °F
